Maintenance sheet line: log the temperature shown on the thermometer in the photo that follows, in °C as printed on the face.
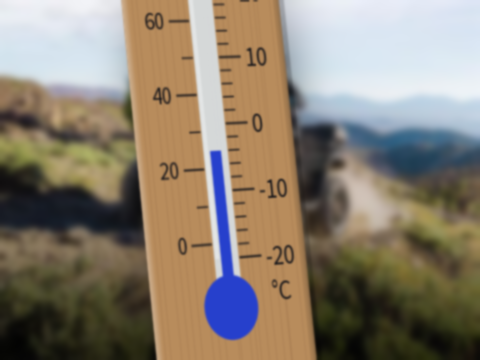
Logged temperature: -4 °C
